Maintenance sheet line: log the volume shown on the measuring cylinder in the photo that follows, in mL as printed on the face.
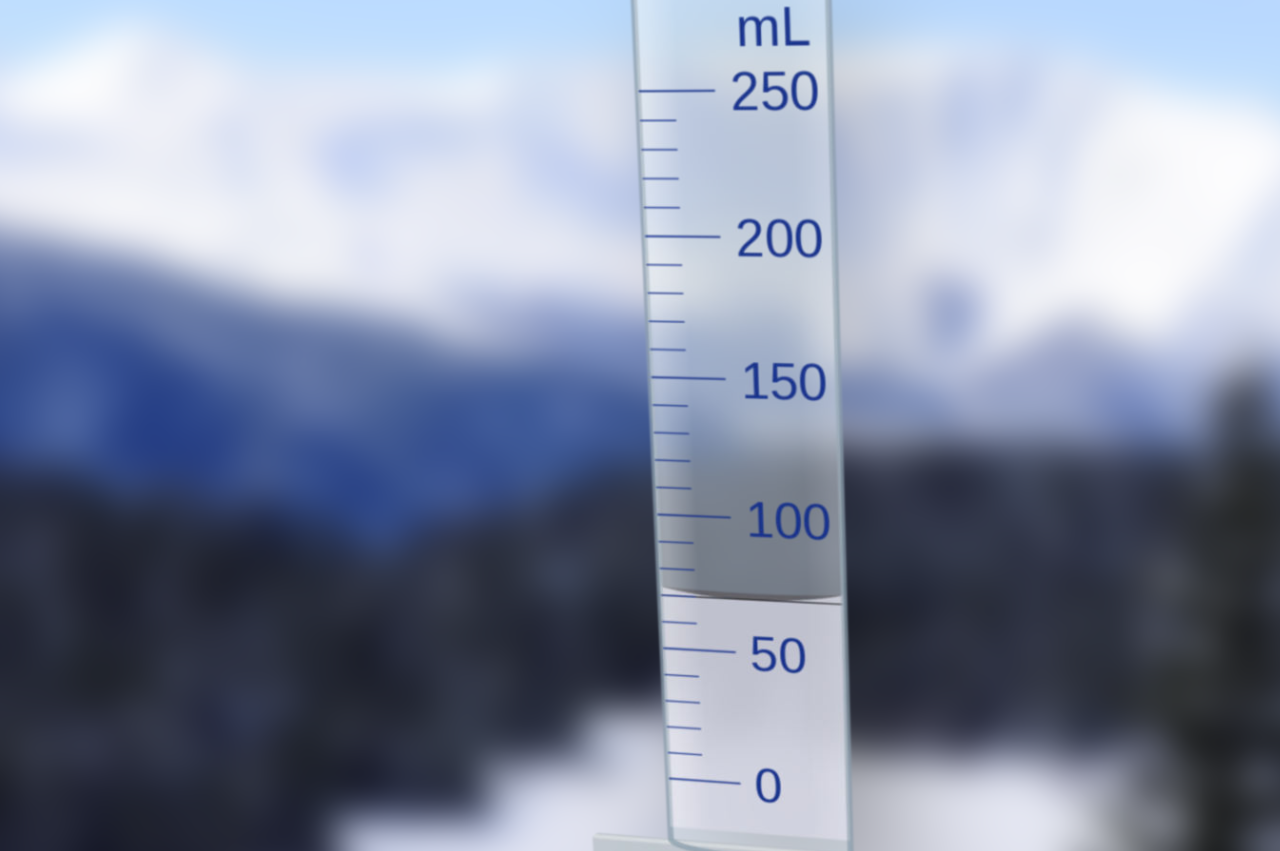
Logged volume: 70 mL
